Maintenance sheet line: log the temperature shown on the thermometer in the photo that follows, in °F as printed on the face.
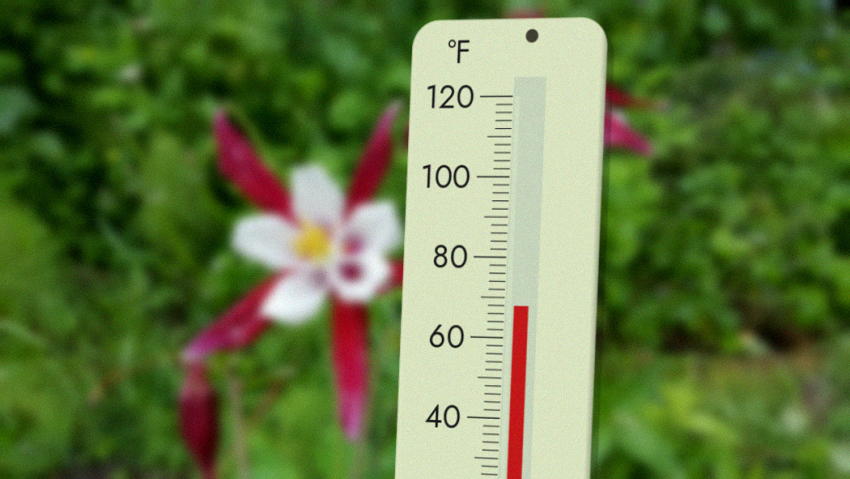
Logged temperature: 68 °F
